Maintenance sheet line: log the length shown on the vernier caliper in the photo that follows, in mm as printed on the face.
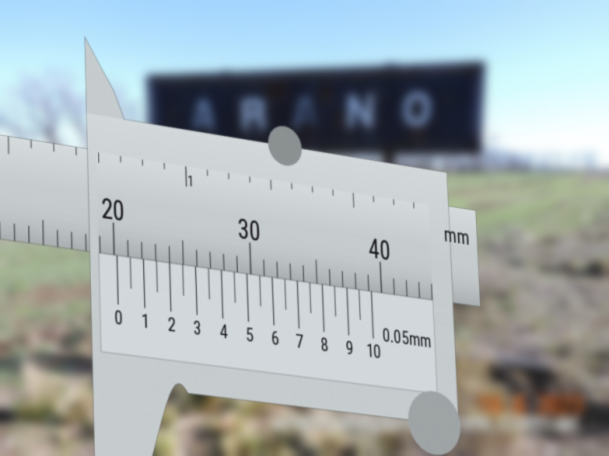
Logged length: 20.2 mm
